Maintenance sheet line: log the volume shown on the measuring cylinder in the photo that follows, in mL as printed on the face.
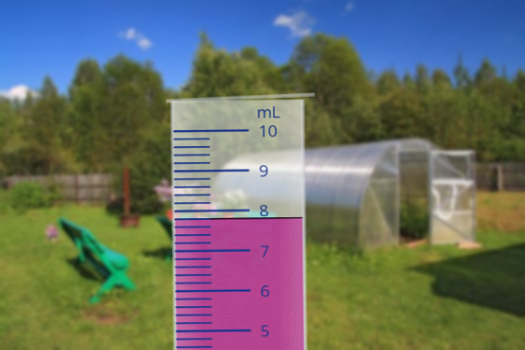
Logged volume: 7.8 mL
